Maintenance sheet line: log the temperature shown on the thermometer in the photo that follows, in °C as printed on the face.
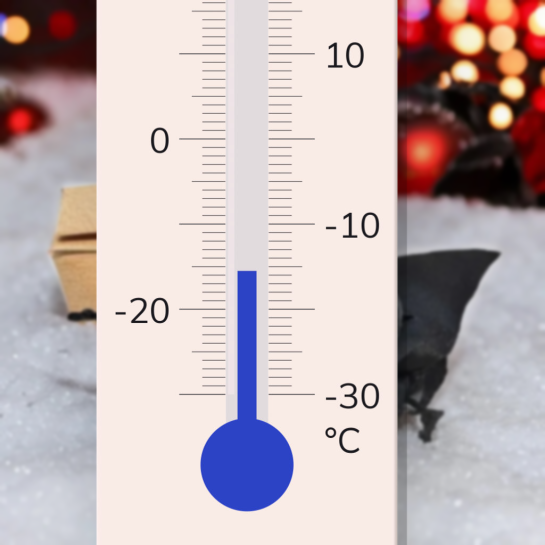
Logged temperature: -15.5 °C
